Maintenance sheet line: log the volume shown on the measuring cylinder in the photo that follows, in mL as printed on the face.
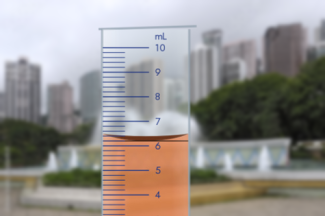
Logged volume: 6.2 mL
